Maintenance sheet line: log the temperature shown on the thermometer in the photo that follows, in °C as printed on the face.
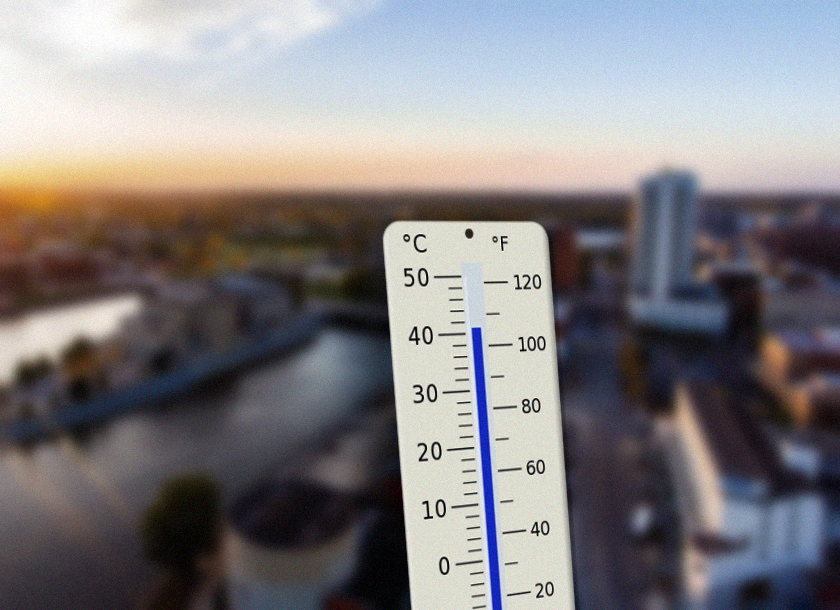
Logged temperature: 41 °C
